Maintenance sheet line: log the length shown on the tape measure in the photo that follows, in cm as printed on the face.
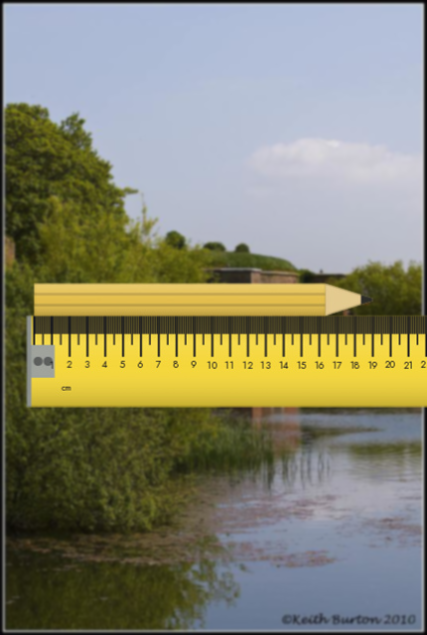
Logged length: 19 cm
